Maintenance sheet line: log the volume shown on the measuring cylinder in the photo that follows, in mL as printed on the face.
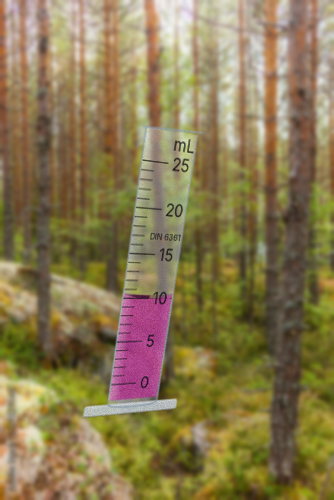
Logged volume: 10 mL
